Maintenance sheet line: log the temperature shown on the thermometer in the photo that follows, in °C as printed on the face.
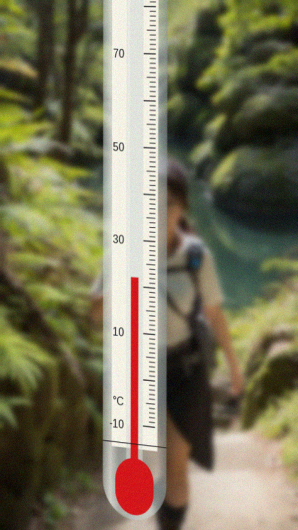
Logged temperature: 22 °C
